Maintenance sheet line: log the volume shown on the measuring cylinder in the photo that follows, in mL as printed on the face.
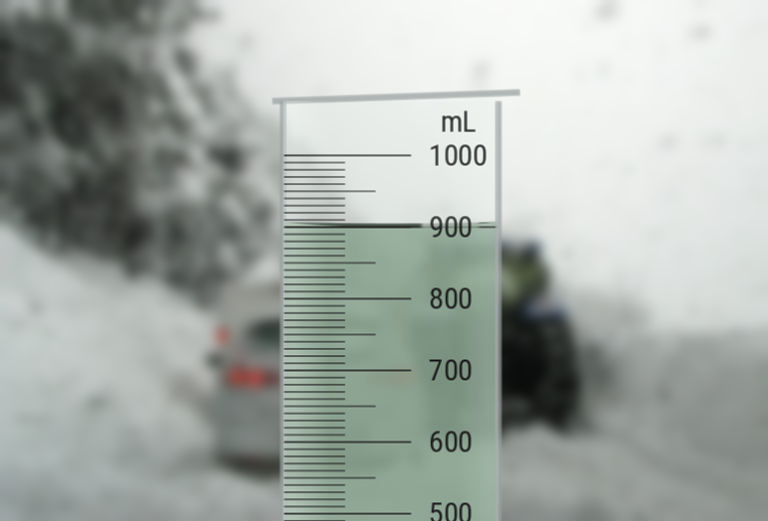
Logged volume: 900 mL
